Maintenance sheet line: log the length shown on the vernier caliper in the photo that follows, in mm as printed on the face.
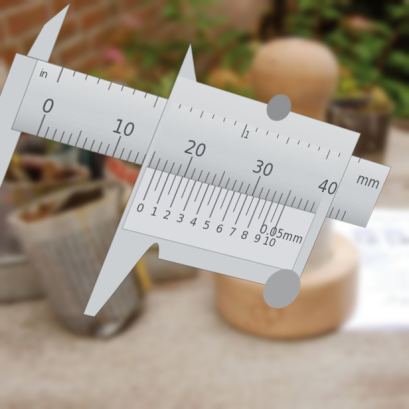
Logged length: 16.0 mm
